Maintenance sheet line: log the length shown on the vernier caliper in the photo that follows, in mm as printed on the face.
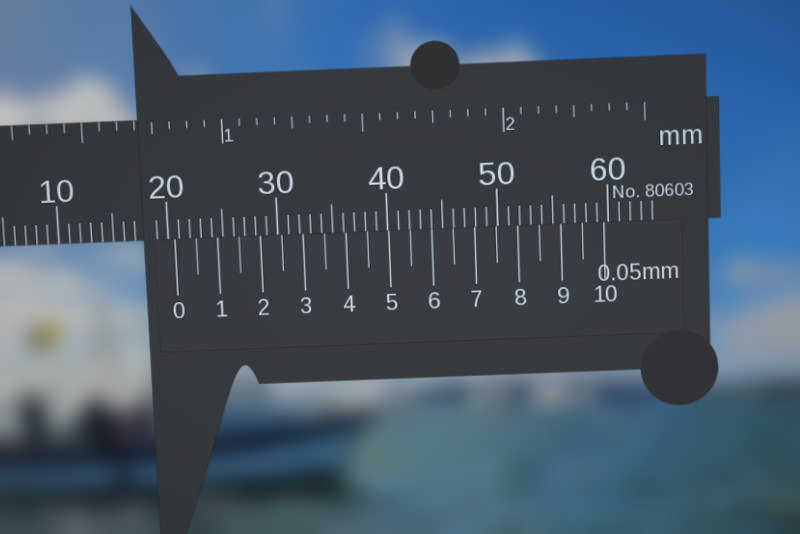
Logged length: 20.6 mm
